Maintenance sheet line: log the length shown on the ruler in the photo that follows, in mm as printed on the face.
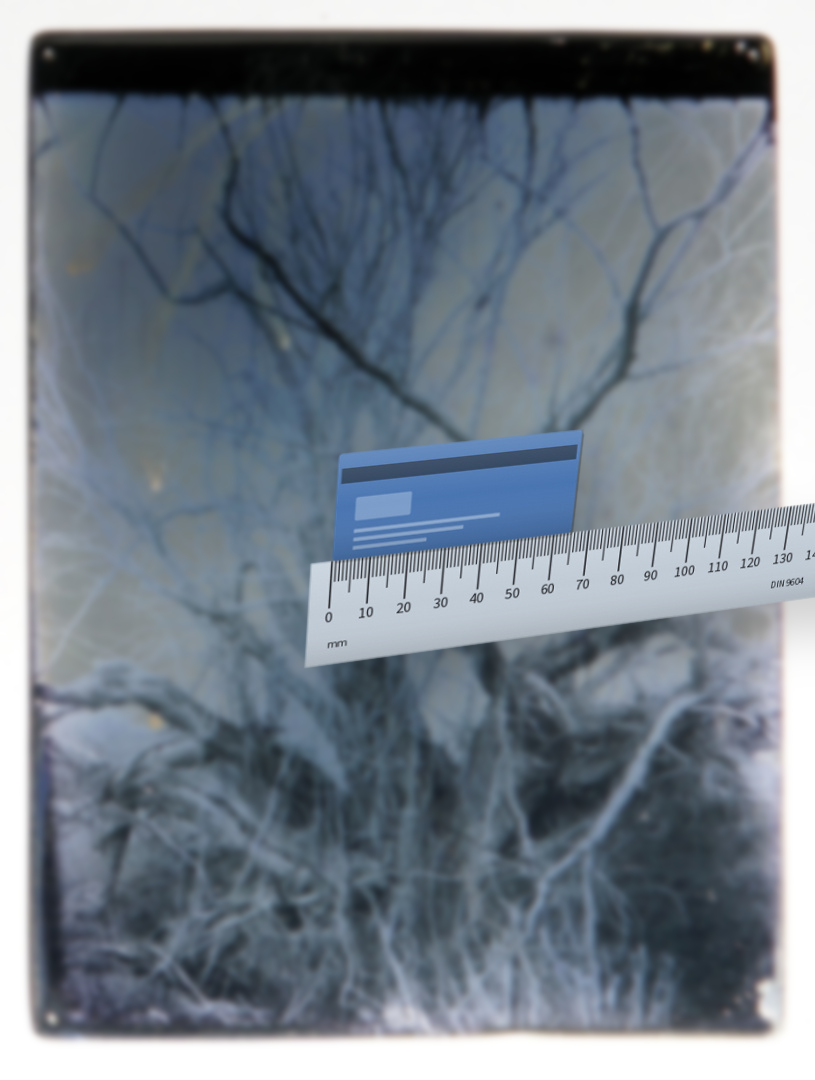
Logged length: 65 mm
